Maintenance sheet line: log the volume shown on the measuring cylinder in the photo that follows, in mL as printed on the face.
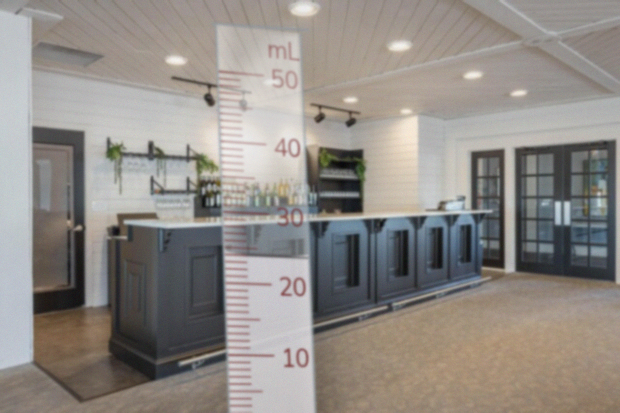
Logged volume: 24 mL
